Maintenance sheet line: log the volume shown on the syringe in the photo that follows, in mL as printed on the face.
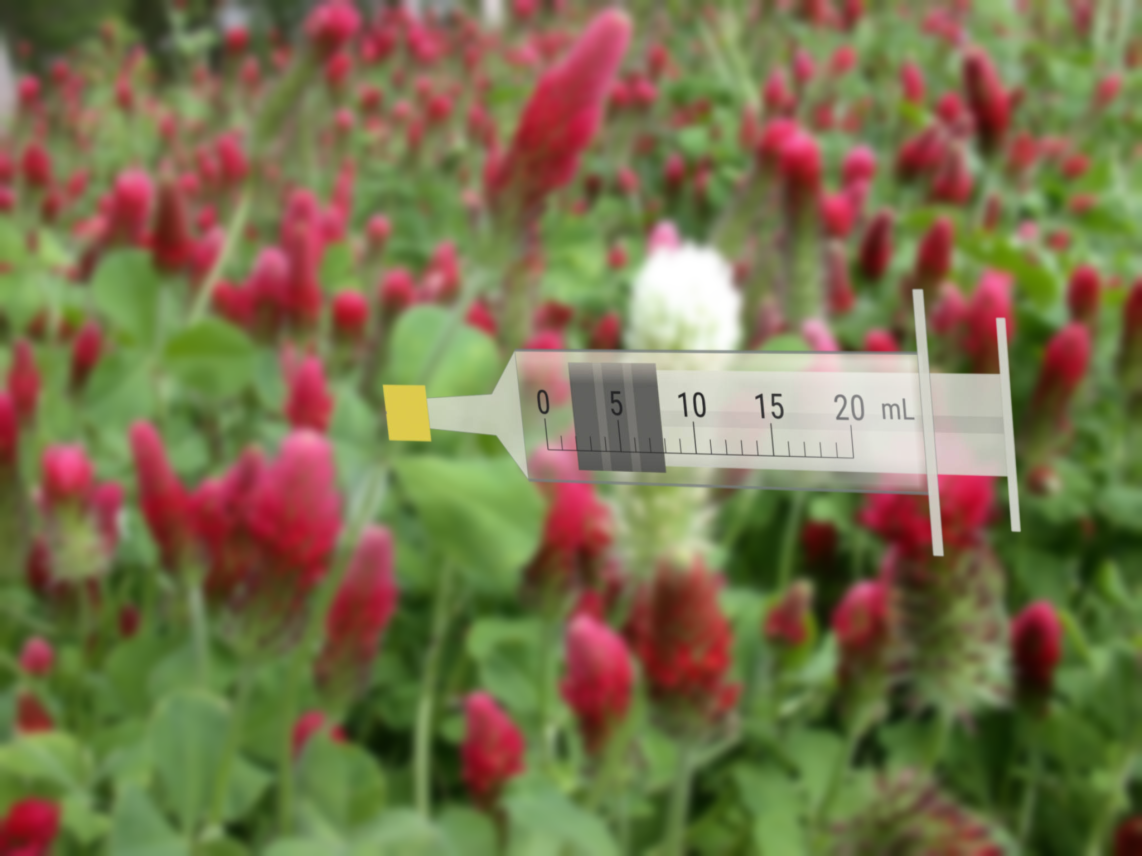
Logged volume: 2 mL
